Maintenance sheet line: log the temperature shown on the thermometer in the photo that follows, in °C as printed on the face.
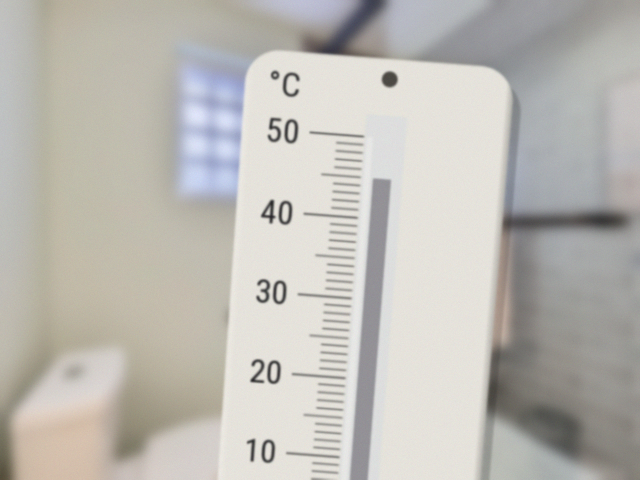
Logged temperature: 45 °C
